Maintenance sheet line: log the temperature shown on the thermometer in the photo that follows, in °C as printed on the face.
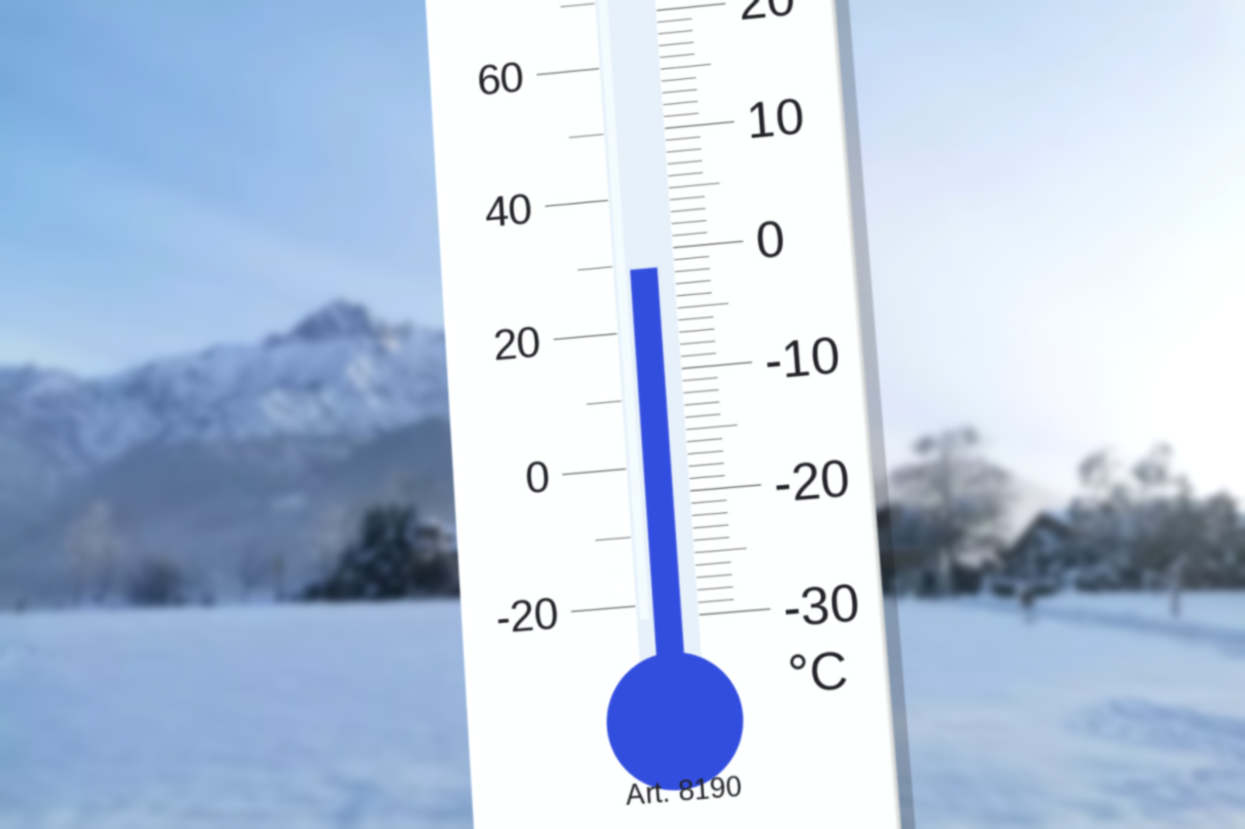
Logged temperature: -1.5 °C
